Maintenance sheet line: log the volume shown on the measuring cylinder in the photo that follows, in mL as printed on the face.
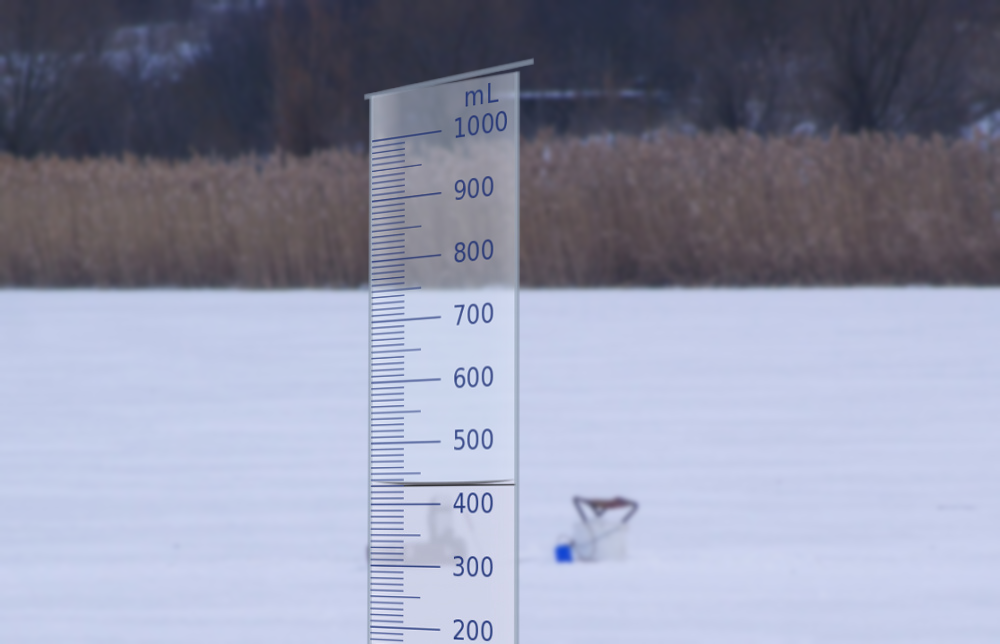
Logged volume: 430 mL
